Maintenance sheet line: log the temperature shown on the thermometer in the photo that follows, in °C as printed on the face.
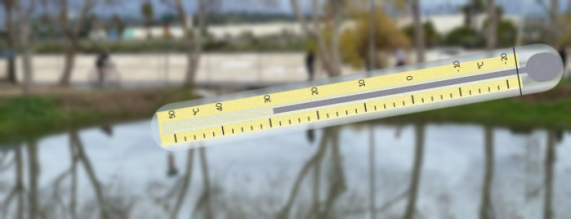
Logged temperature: 29 °C
